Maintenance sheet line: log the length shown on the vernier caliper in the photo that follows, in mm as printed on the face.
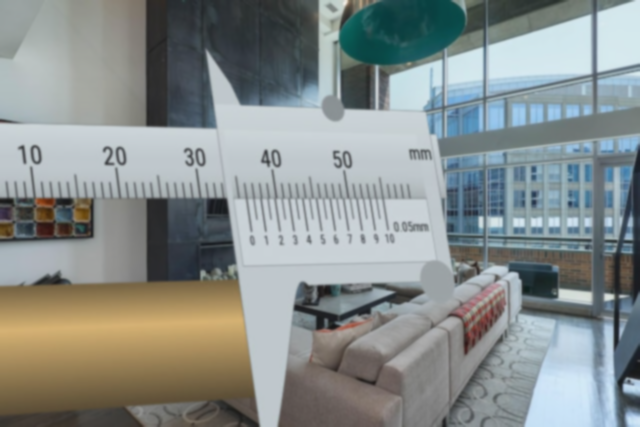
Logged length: 36.0 mm
